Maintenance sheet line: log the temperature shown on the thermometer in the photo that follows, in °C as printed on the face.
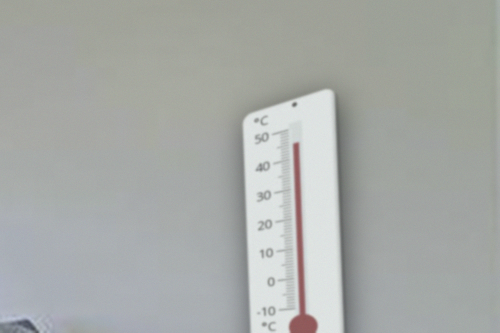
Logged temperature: 45 °C
